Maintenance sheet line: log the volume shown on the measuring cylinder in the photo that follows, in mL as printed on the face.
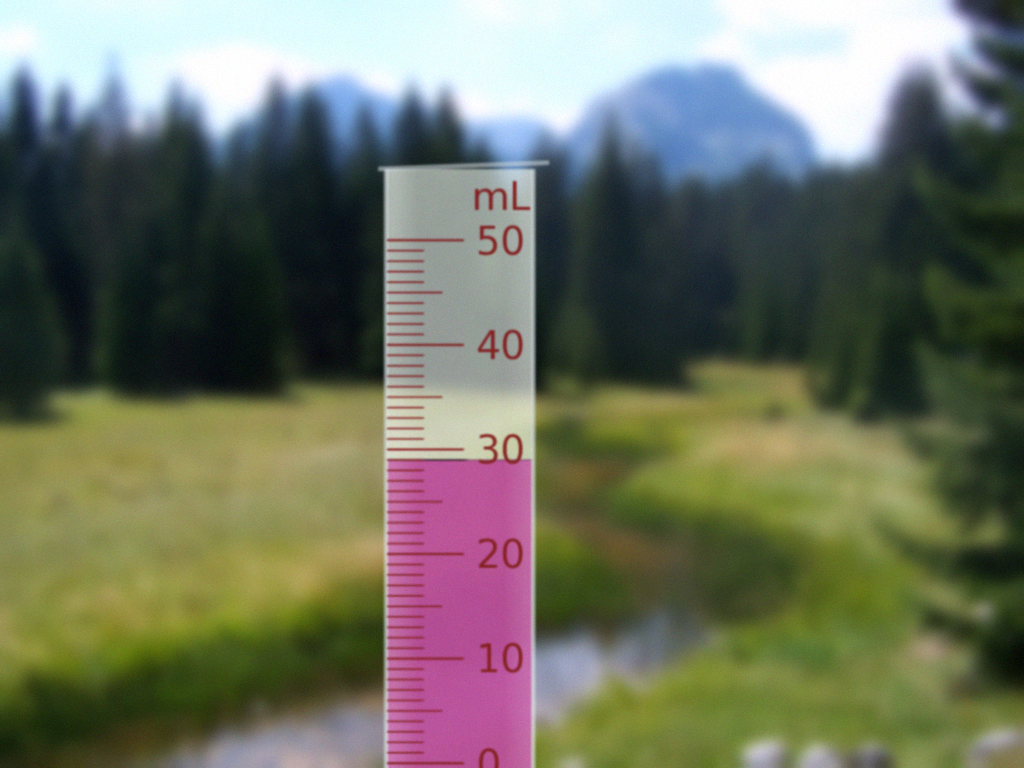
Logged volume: 29 mL
